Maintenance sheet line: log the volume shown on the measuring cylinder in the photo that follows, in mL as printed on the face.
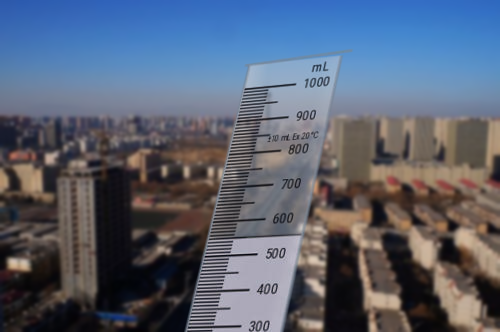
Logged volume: 550 mL
